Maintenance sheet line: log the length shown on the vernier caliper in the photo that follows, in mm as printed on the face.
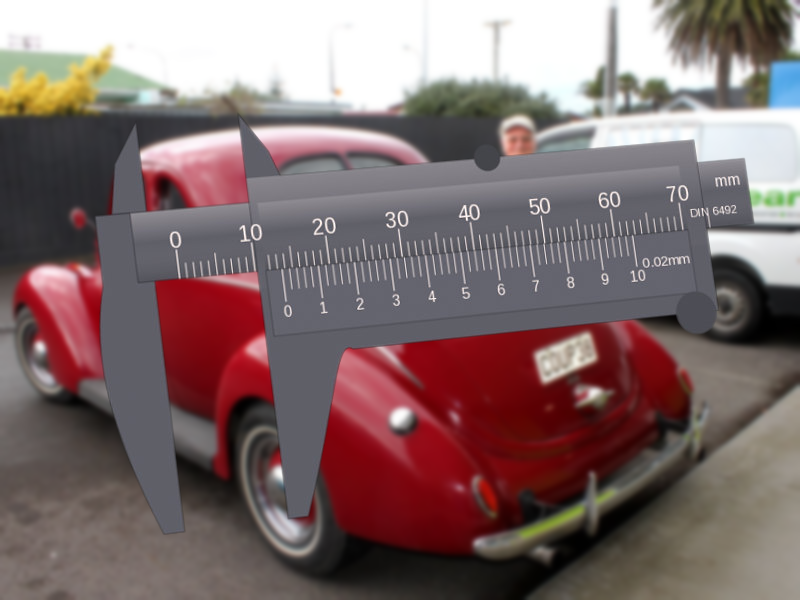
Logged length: 13.6 mm
